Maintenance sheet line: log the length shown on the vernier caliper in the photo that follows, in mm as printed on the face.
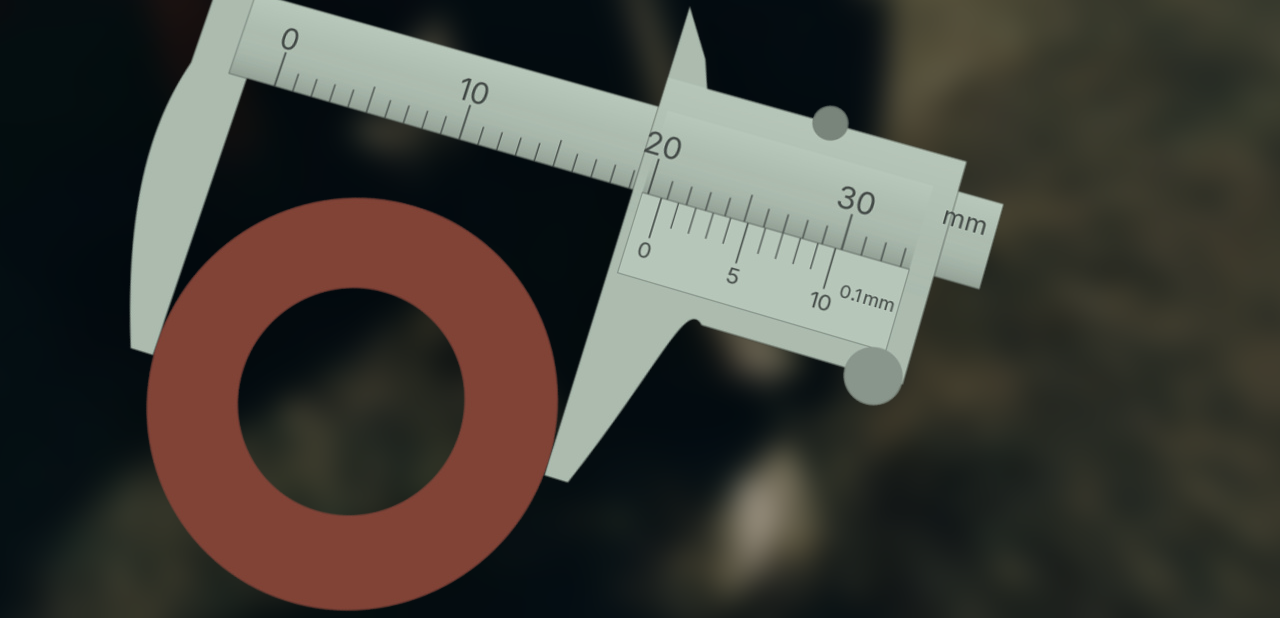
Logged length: 20.7 mm
